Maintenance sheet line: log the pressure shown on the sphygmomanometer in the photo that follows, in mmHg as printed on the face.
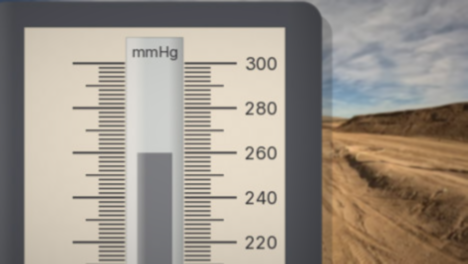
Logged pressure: 260 mmHg
